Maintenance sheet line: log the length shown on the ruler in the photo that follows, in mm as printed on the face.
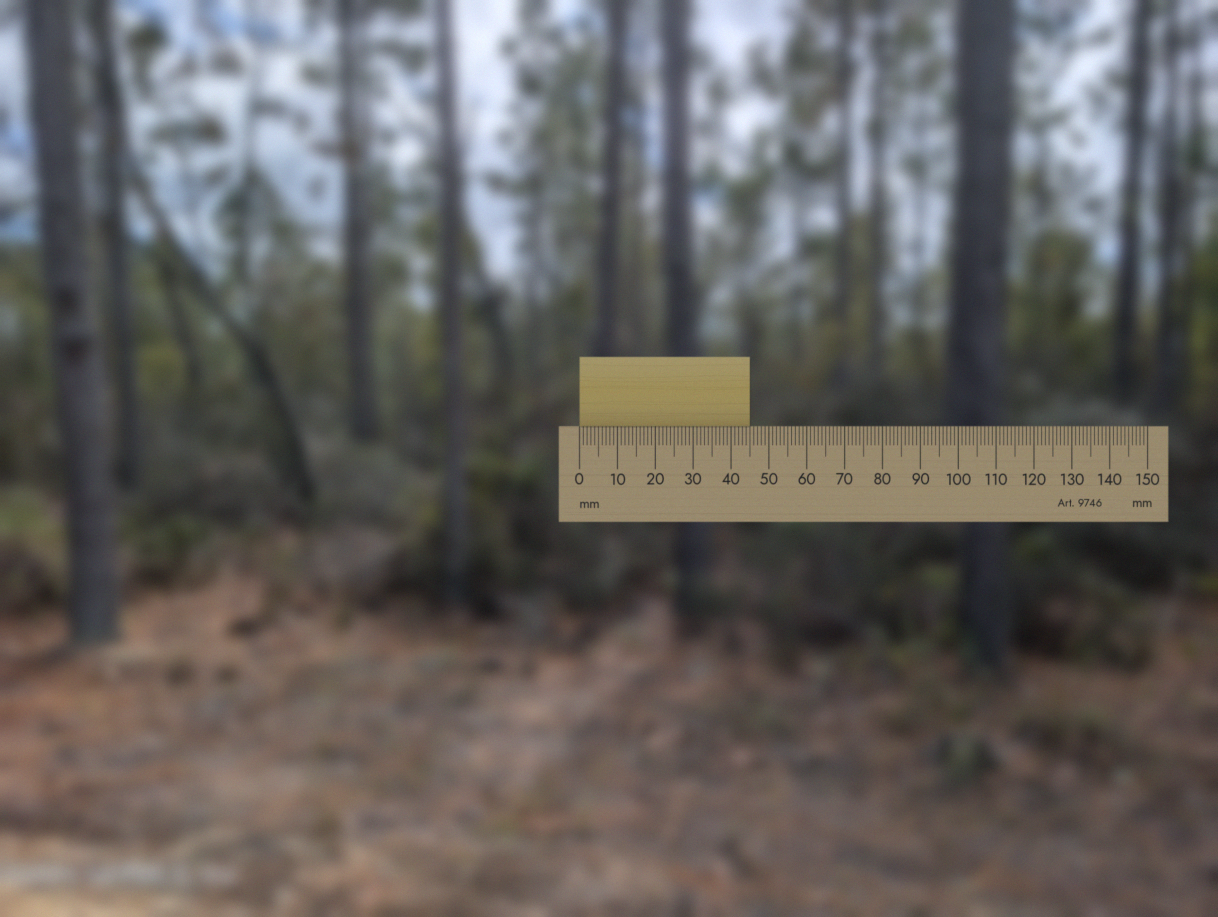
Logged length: 45 mm
